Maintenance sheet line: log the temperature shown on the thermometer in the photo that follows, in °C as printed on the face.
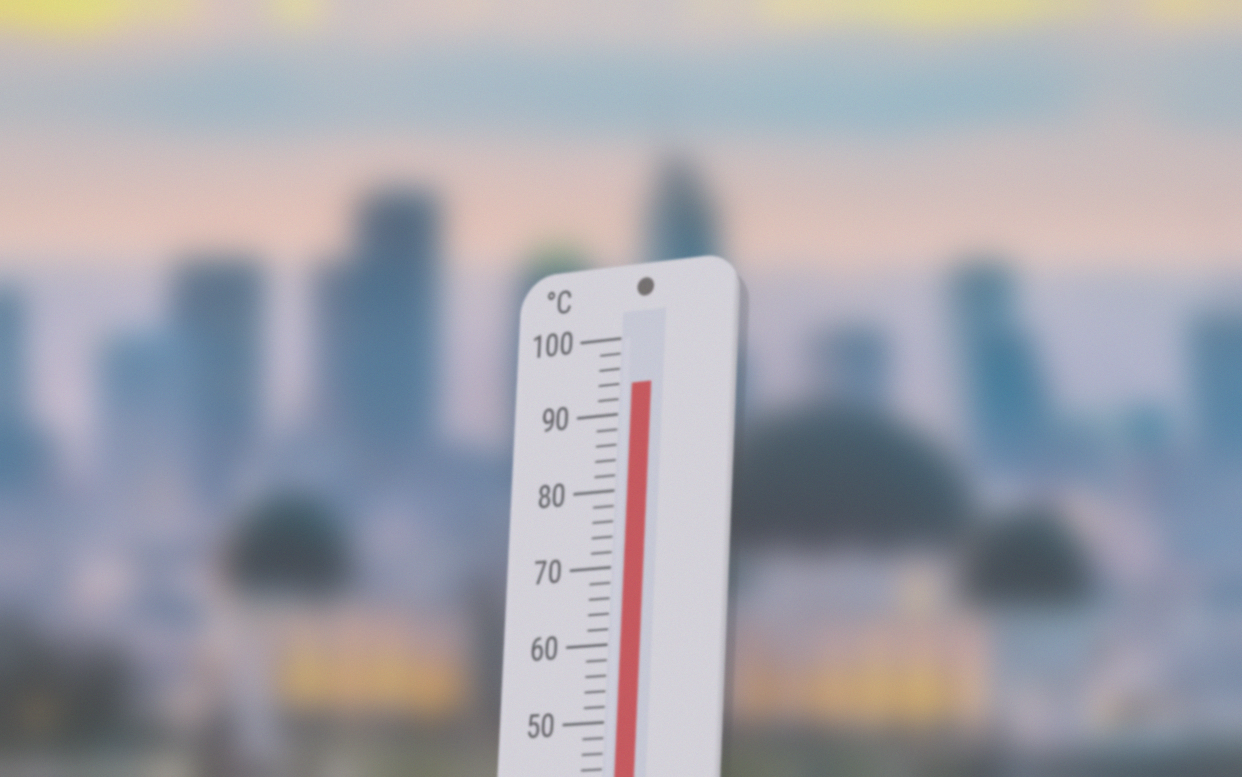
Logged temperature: 94 °C
